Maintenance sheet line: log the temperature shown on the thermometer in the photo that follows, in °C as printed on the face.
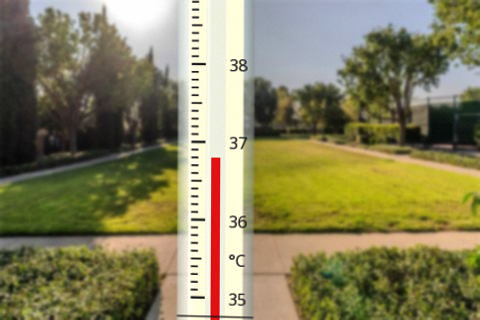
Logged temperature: 36.8 °C
